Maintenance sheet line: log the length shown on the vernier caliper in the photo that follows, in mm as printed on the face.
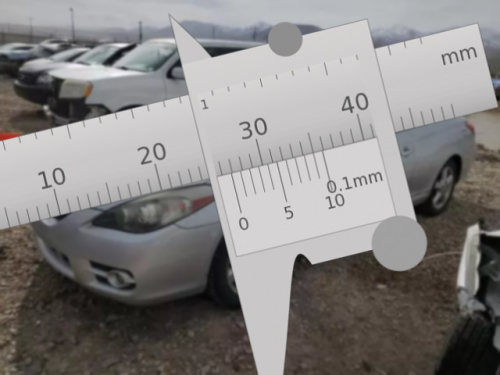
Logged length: 26.9 mm
